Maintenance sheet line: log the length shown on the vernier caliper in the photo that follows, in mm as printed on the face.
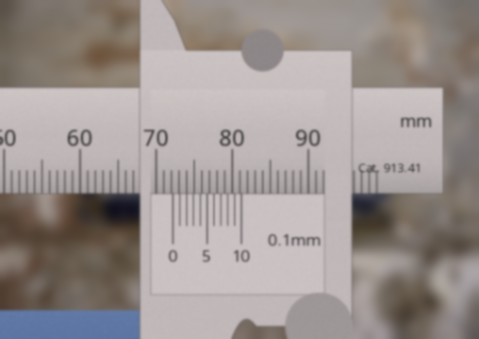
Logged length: 72.2 mm
